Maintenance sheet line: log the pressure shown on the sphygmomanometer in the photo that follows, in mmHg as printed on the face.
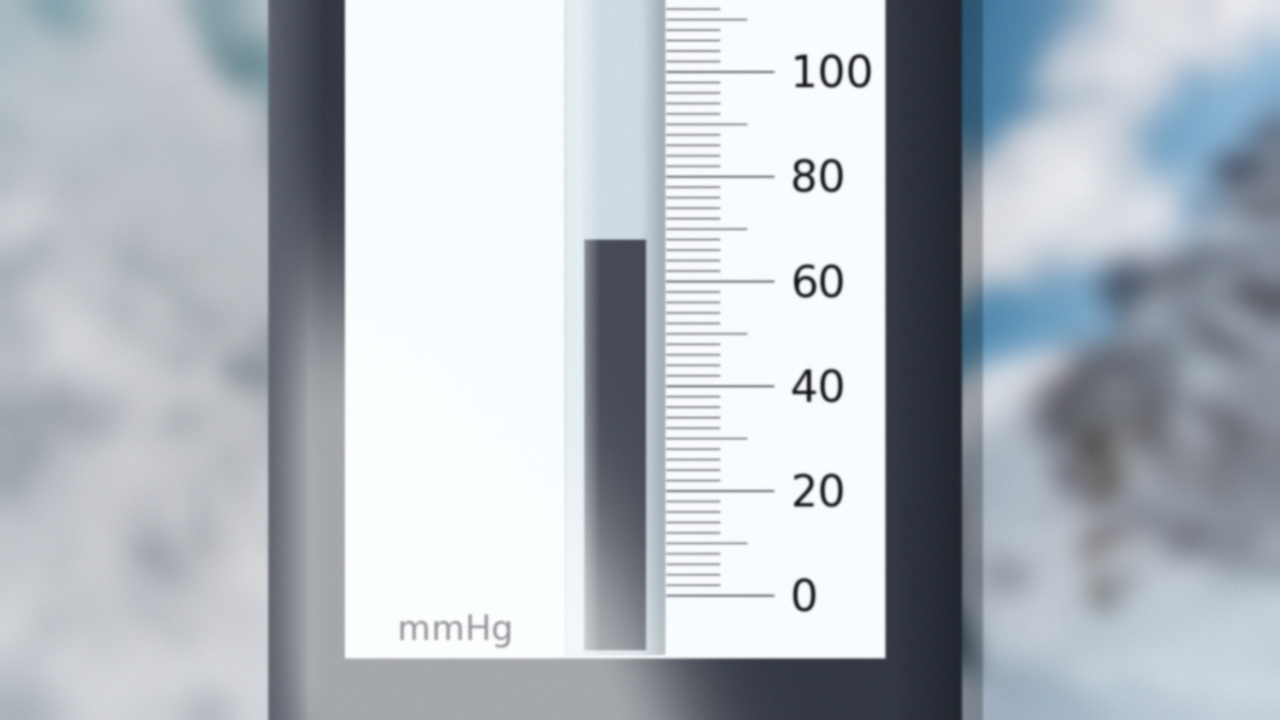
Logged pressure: 68 mmHg
